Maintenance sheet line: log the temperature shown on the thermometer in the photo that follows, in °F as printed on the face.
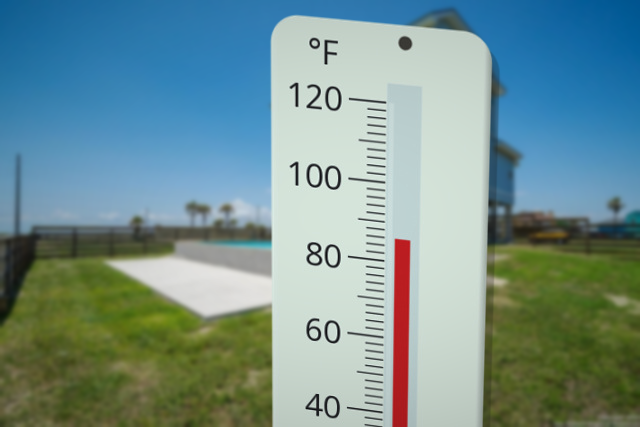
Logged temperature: 86 °F
